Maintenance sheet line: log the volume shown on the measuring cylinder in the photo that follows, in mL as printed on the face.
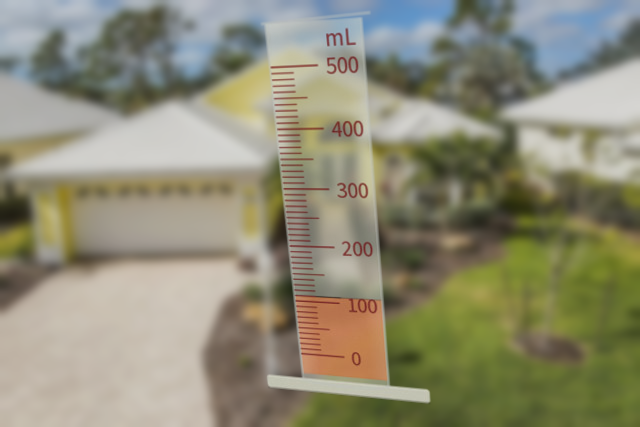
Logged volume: 110 mL
